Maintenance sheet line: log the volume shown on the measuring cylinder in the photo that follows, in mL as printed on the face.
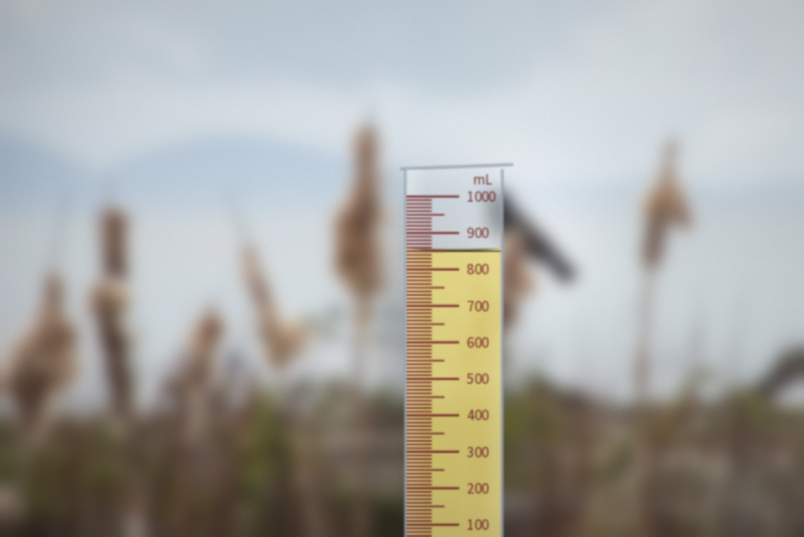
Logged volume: 850 mL
